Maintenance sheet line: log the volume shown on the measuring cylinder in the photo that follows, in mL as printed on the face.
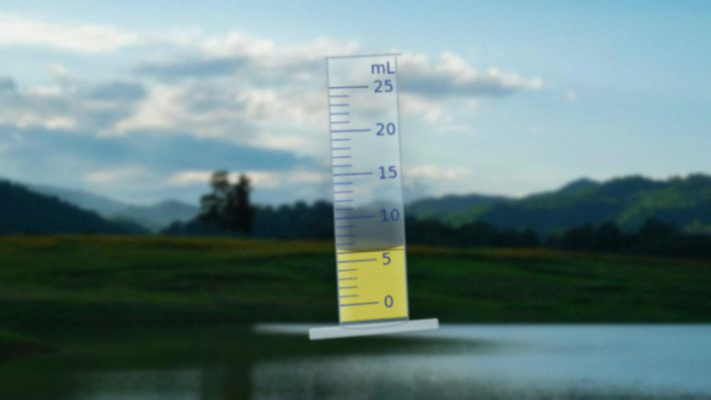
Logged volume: 6 mL
